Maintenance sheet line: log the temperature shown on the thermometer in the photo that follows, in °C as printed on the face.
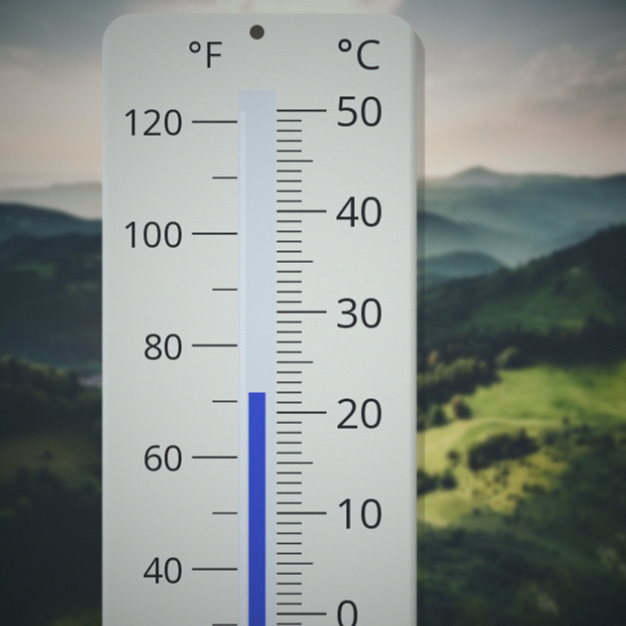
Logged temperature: 22 °C
